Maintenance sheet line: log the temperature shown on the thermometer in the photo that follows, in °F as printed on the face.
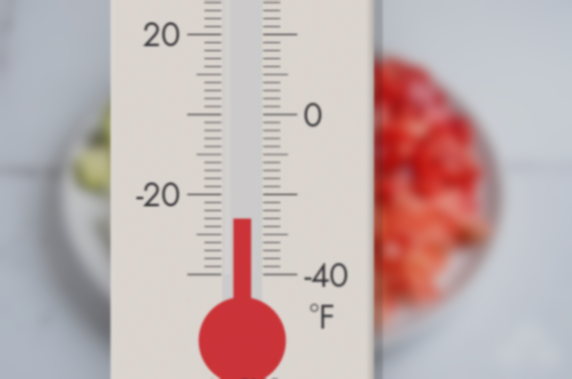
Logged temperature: -26 °F
